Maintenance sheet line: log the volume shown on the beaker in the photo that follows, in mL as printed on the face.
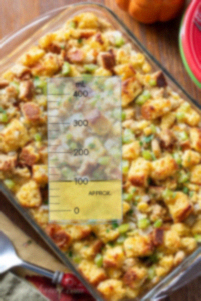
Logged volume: 100 mL
